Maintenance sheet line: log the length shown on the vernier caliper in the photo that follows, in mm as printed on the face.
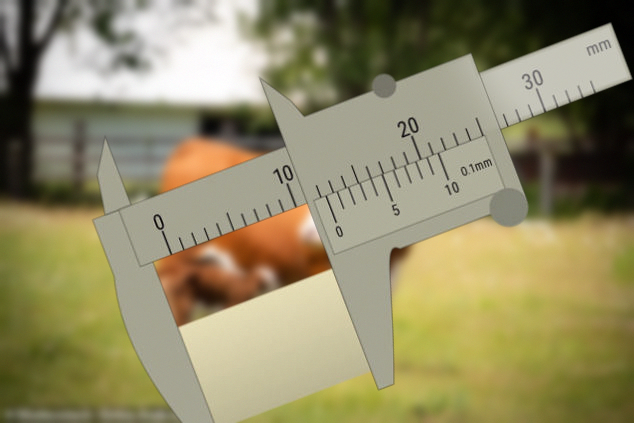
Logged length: 12.4 mm
